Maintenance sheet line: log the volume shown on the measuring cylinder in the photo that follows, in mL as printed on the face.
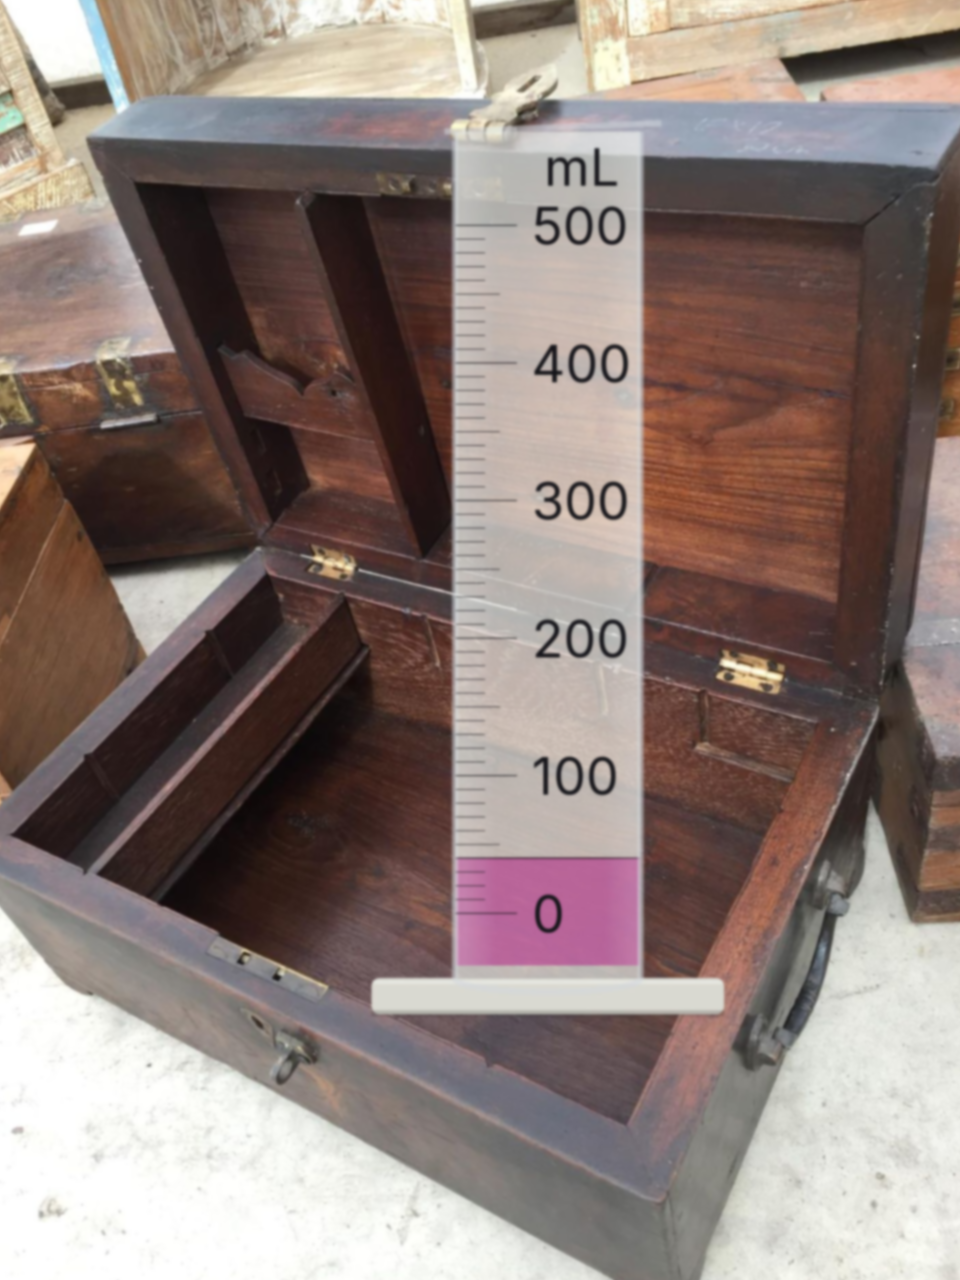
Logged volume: 40 mL
